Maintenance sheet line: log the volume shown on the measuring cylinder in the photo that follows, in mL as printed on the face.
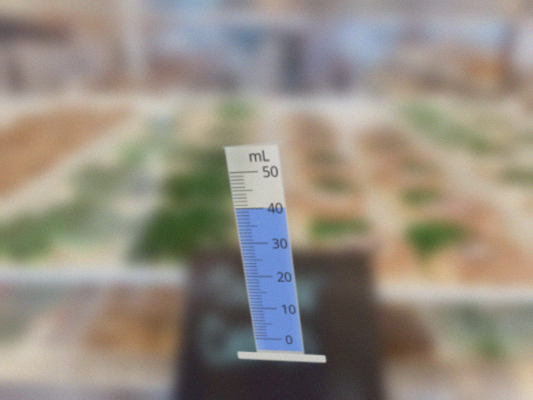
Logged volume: 40 mL
